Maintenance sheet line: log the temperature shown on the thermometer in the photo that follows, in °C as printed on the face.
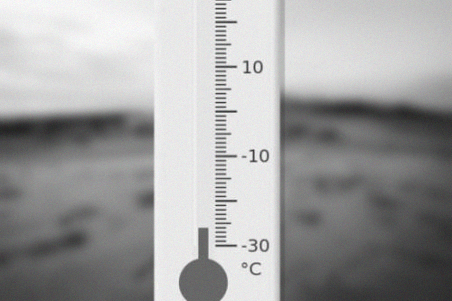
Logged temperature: -26 °C
